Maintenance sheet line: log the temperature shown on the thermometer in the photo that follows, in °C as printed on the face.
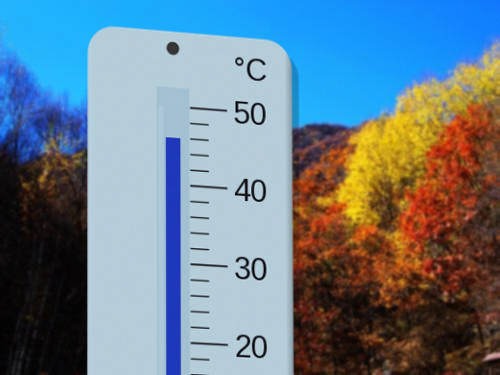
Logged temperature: 46 °C
